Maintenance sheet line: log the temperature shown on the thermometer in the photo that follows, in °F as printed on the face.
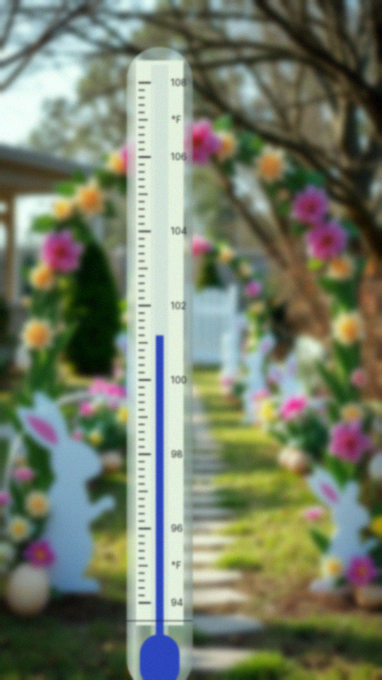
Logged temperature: 101.2 °F
